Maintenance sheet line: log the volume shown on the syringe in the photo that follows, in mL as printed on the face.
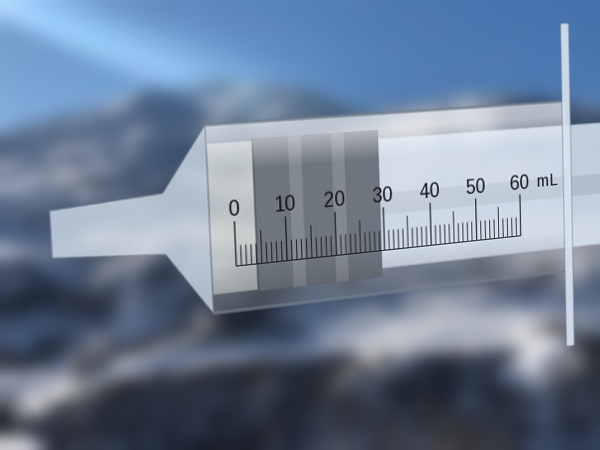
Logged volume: 4 mL
